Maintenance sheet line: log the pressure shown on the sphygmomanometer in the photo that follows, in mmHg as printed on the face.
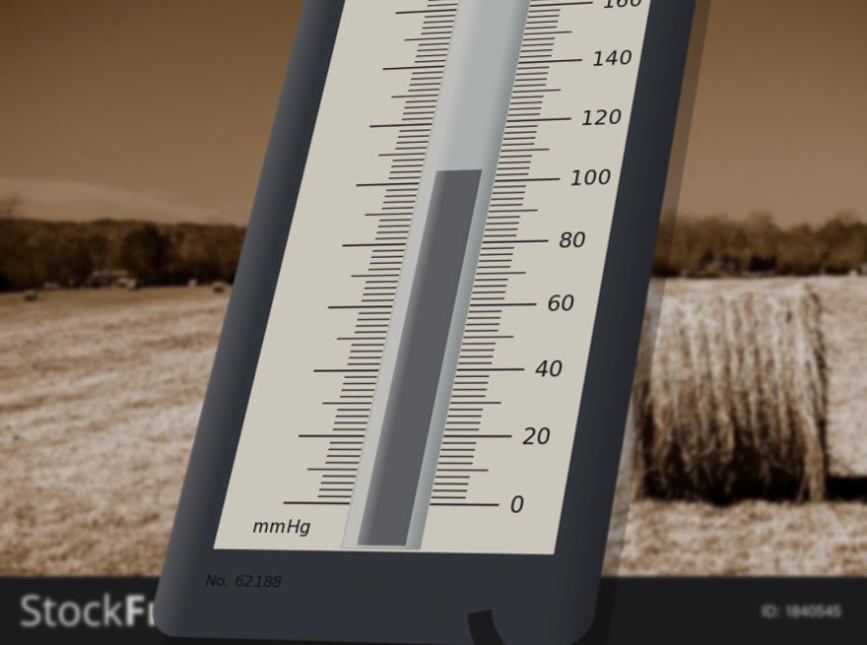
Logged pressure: 104 mmHg
